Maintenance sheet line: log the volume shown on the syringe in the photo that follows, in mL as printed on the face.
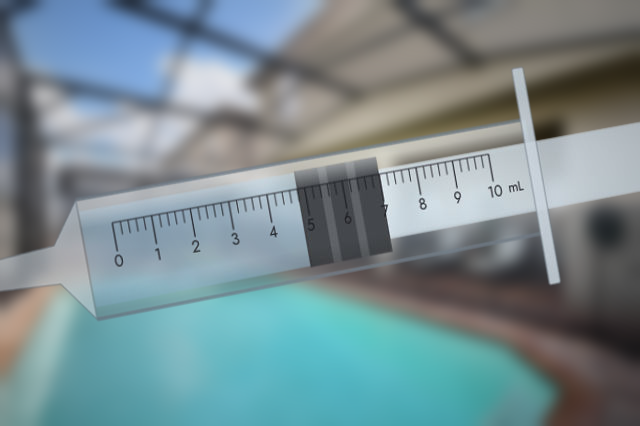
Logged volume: 4.8 mL
